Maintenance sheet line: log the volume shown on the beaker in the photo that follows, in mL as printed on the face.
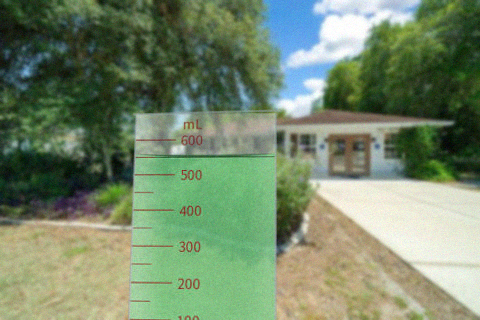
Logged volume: 550 mL
